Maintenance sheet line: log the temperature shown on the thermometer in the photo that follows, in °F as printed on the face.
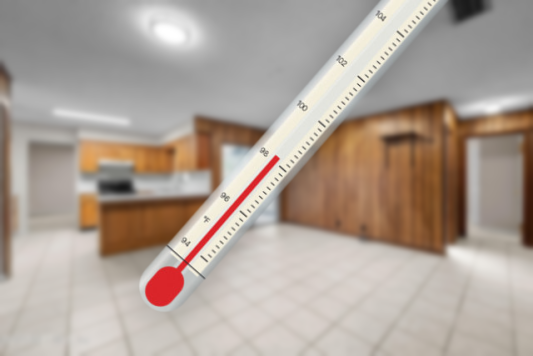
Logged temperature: 98.2 °F
